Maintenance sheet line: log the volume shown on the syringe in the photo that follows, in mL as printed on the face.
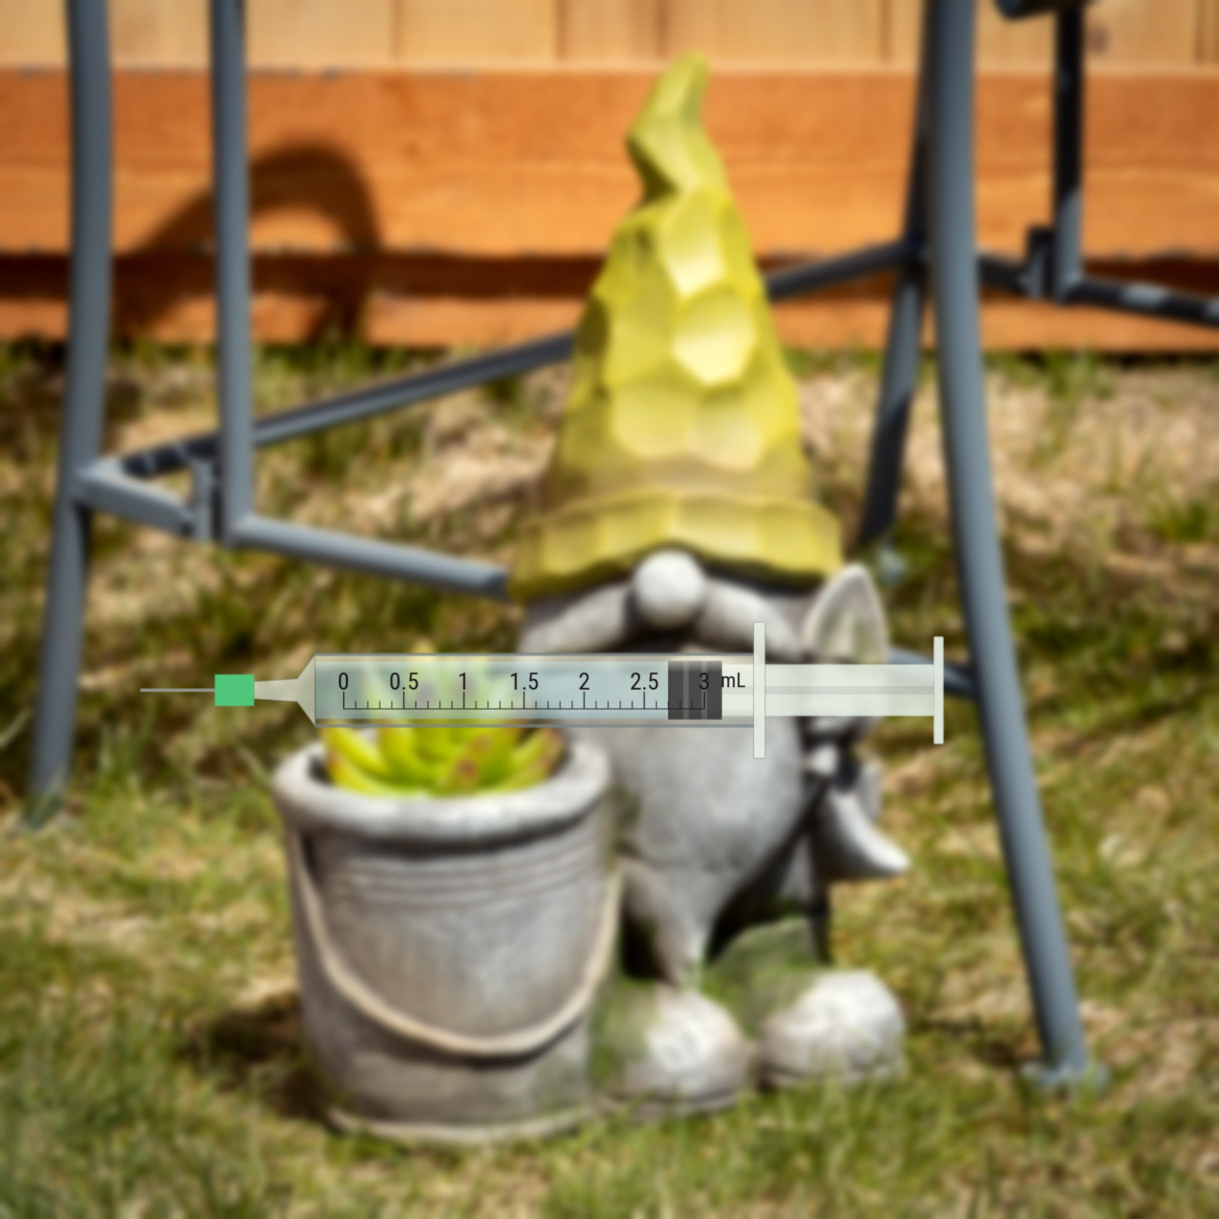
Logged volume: 2.7 mL
